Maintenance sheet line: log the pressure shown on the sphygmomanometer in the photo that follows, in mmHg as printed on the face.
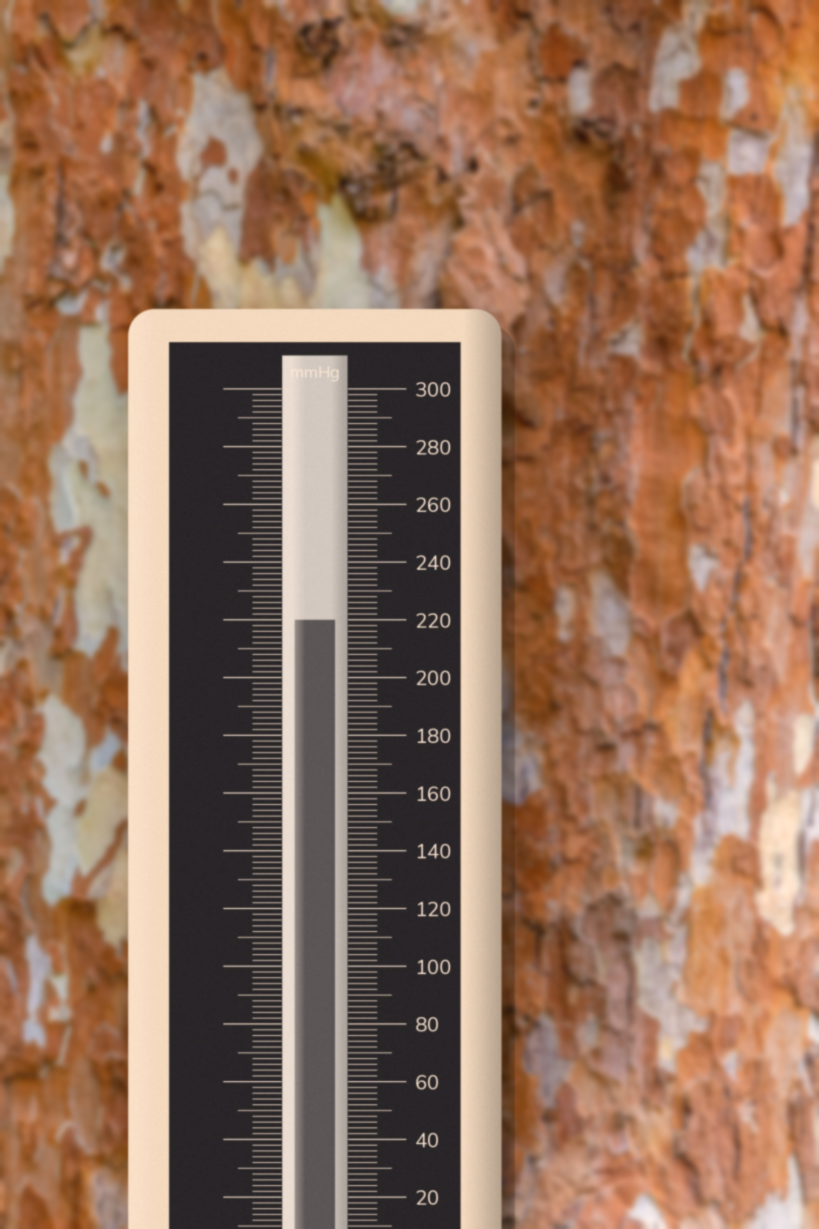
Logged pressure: 220 mmHg
